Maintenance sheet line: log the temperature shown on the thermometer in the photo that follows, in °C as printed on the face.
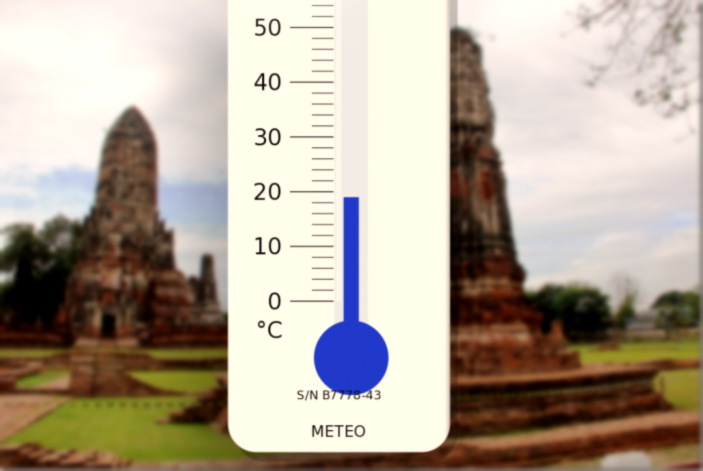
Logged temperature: 19 °C
